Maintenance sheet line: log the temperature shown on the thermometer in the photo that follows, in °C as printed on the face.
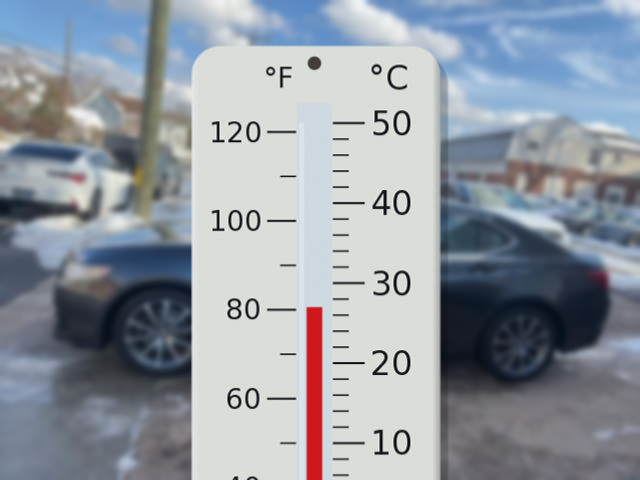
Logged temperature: 27 °C
